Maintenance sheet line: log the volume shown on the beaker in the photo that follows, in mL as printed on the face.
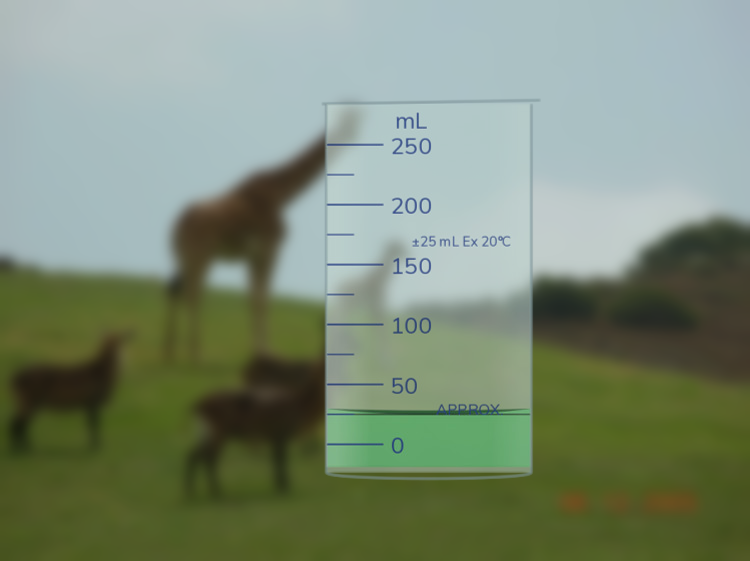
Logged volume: 25 mL
